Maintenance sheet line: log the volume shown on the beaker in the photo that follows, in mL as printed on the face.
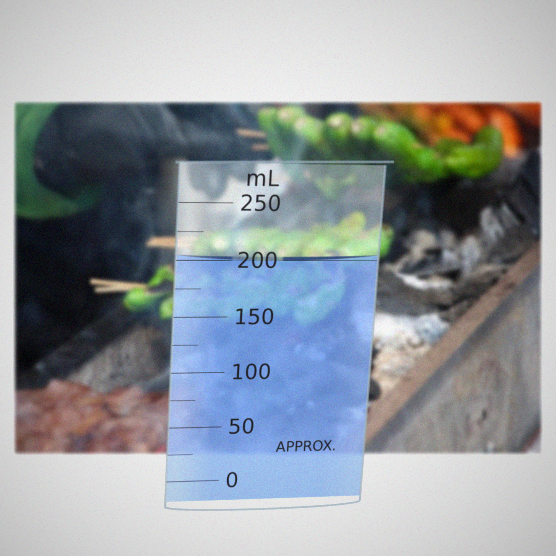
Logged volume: 200 mL
